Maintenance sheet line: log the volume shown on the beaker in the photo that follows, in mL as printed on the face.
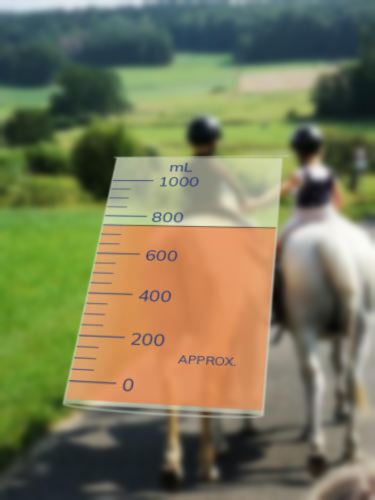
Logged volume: 750 mL
